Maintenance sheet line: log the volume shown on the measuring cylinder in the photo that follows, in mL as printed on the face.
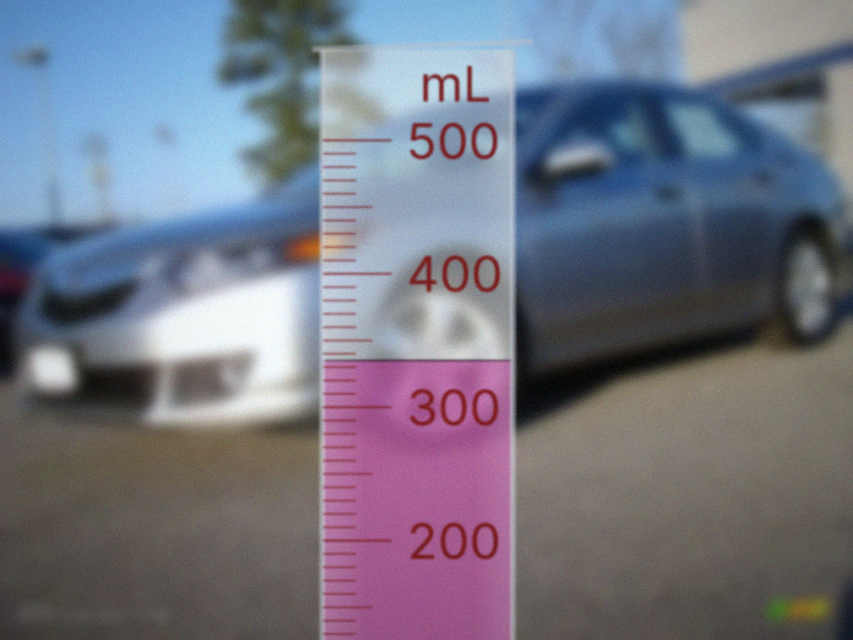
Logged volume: 335 mL
